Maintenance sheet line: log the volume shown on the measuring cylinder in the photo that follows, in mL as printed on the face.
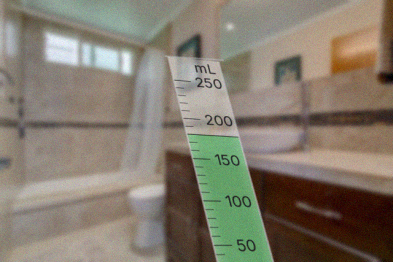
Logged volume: 180 mL
